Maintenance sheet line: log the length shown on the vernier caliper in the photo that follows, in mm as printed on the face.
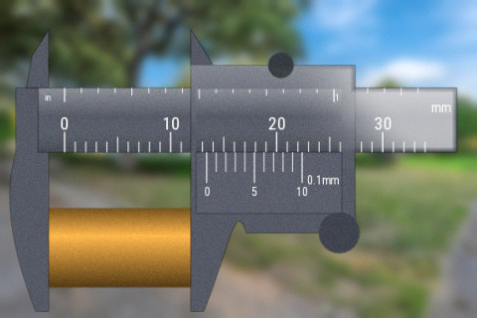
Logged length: 13.4 mm
